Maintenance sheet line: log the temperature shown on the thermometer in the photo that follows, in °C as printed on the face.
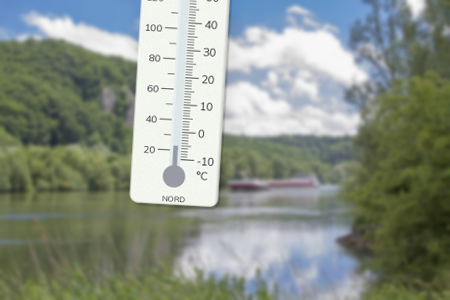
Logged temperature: -5 °C
